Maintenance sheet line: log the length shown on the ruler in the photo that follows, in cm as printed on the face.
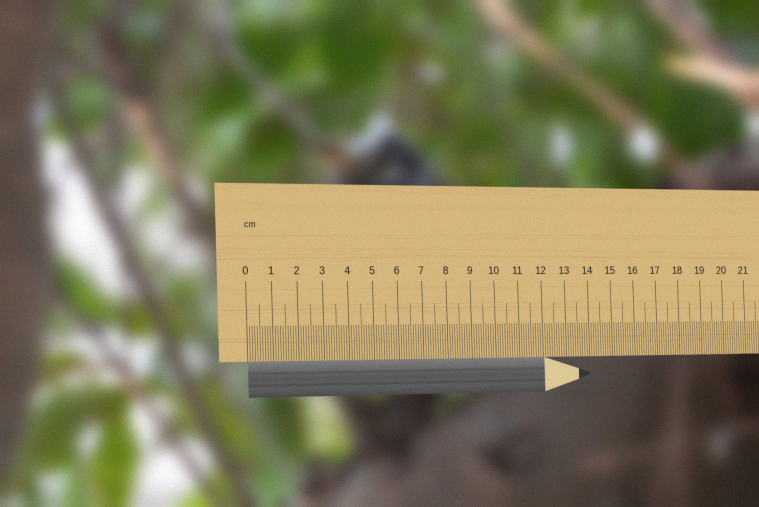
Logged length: 14 cm
